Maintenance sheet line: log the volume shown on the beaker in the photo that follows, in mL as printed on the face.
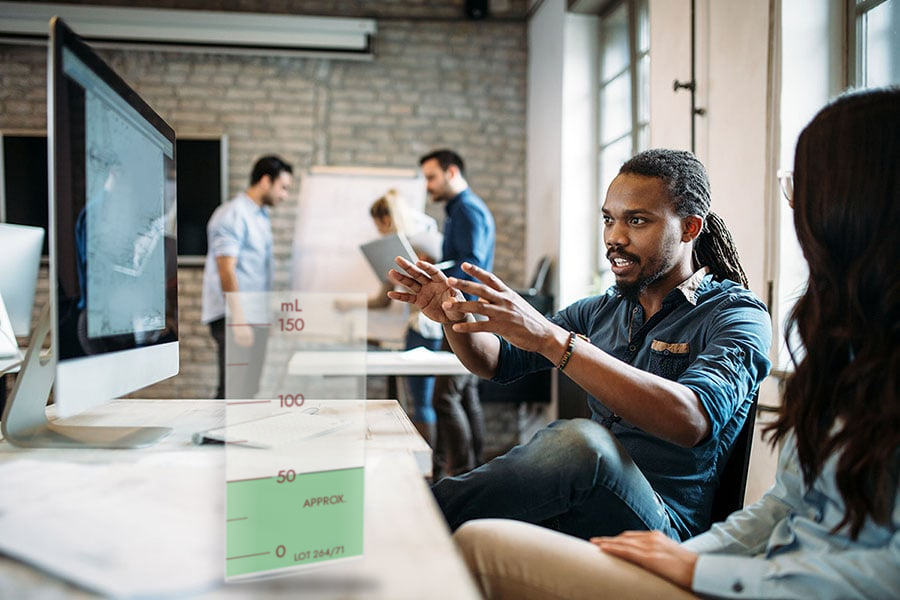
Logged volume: 50 mL
